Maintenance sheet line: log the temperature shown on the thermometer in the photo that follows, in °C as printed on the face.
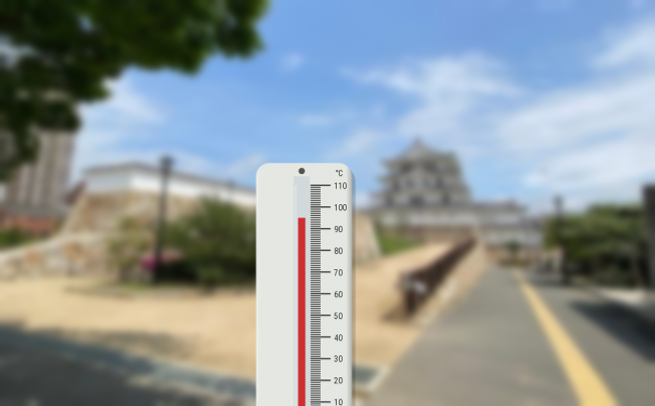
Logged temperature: 95 °C
